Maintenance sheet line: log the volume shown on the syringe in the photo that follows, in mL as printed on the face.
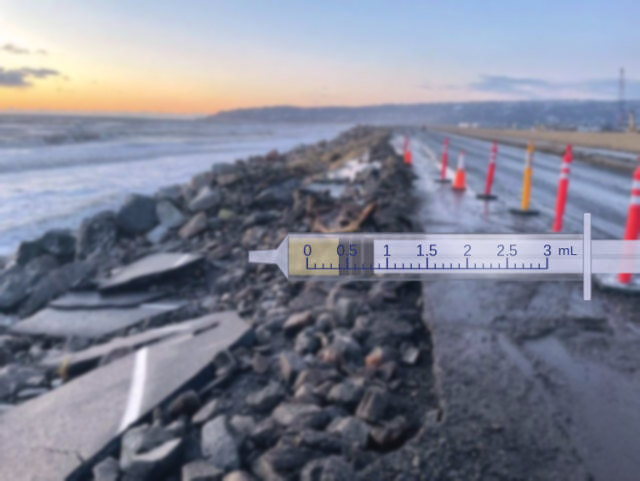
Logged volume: 0.4 mL
